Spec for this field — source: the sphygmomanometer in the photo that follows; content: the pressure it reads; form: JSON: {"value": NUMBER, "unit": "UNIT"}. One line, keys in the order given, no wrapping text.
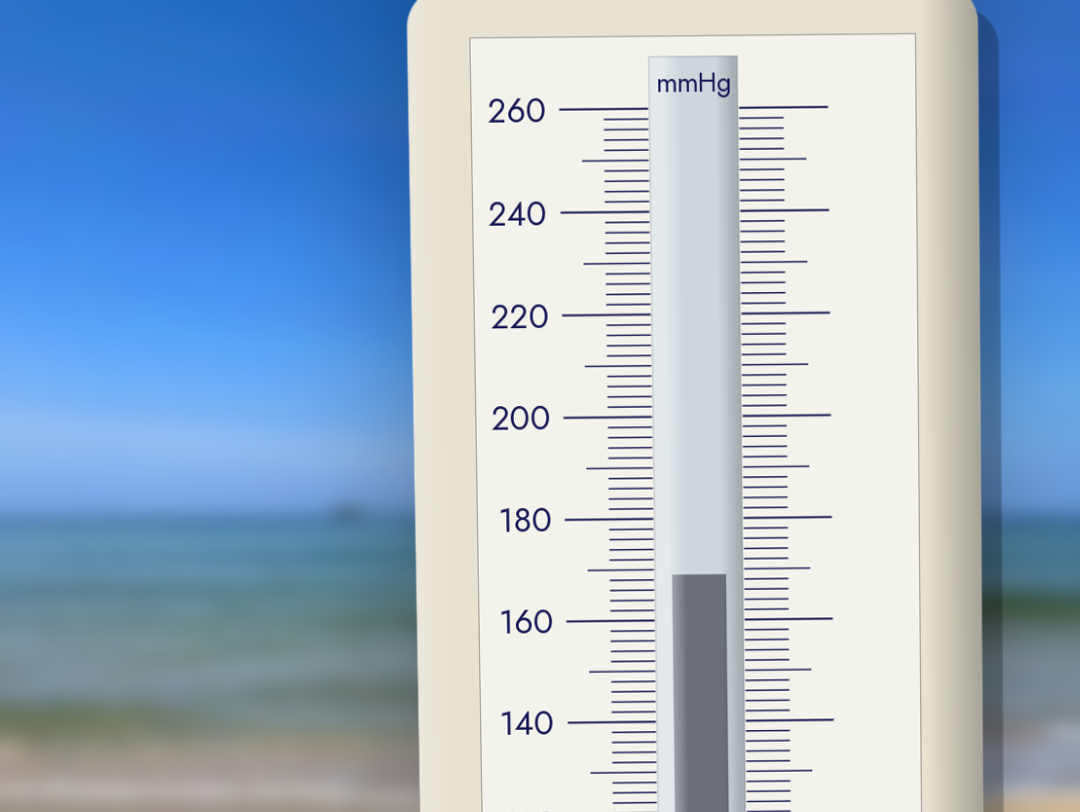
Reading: {"value": 169, "unit": "mmHg"}
